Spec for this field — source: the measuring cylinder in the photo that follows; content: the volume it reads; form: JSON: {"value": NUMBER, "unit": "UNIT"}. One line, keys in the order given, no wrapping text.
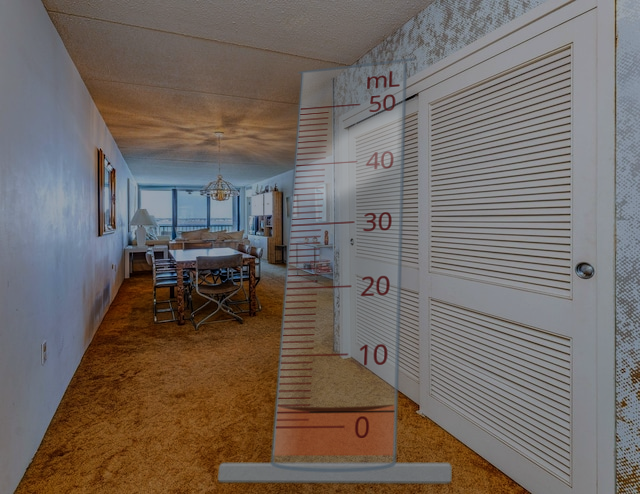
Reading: {"value": 2, "unit": "mL"}
